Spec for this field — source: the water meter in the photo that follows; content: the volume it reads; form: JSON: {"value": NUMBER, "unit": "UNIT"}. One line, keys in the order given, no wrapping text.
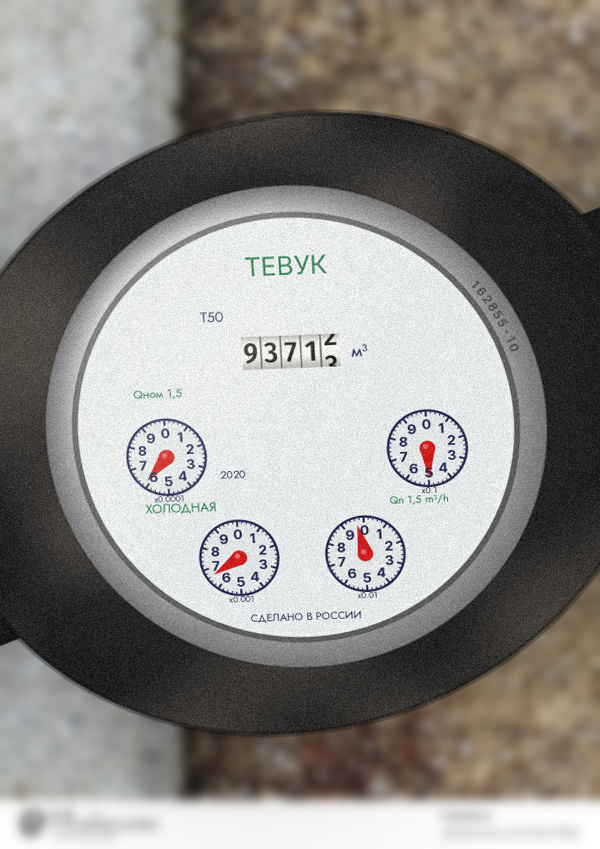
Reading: {"value": 93712.4966, "unit": "m³"}
